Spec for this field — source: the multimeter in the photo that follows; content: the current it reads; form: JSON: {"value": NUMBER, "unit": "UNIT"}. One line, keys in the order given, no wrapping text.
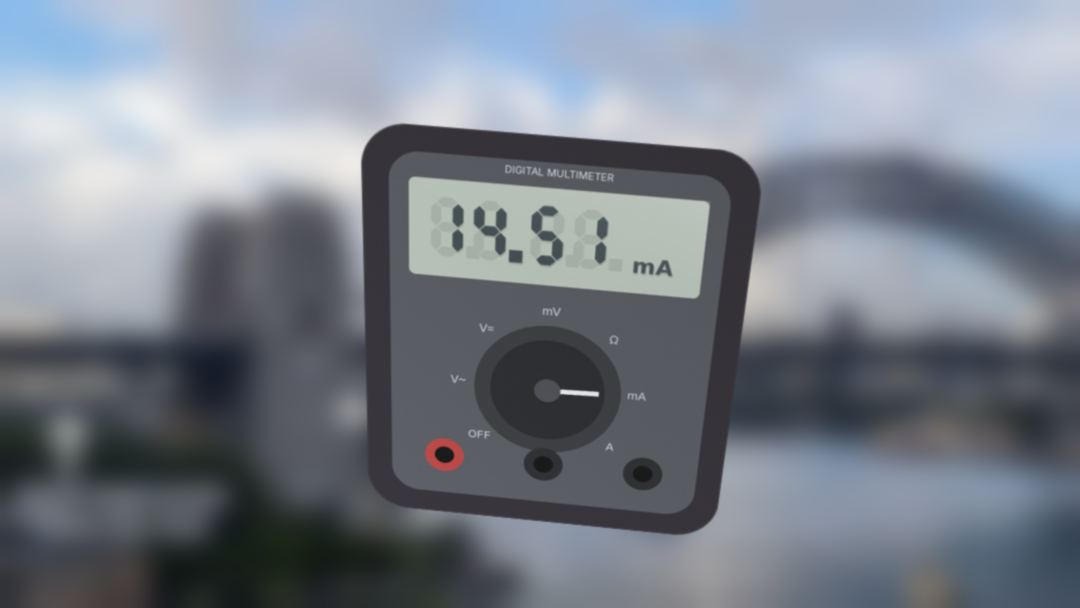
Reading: {"value": 14.51, "unit": "mA"}
